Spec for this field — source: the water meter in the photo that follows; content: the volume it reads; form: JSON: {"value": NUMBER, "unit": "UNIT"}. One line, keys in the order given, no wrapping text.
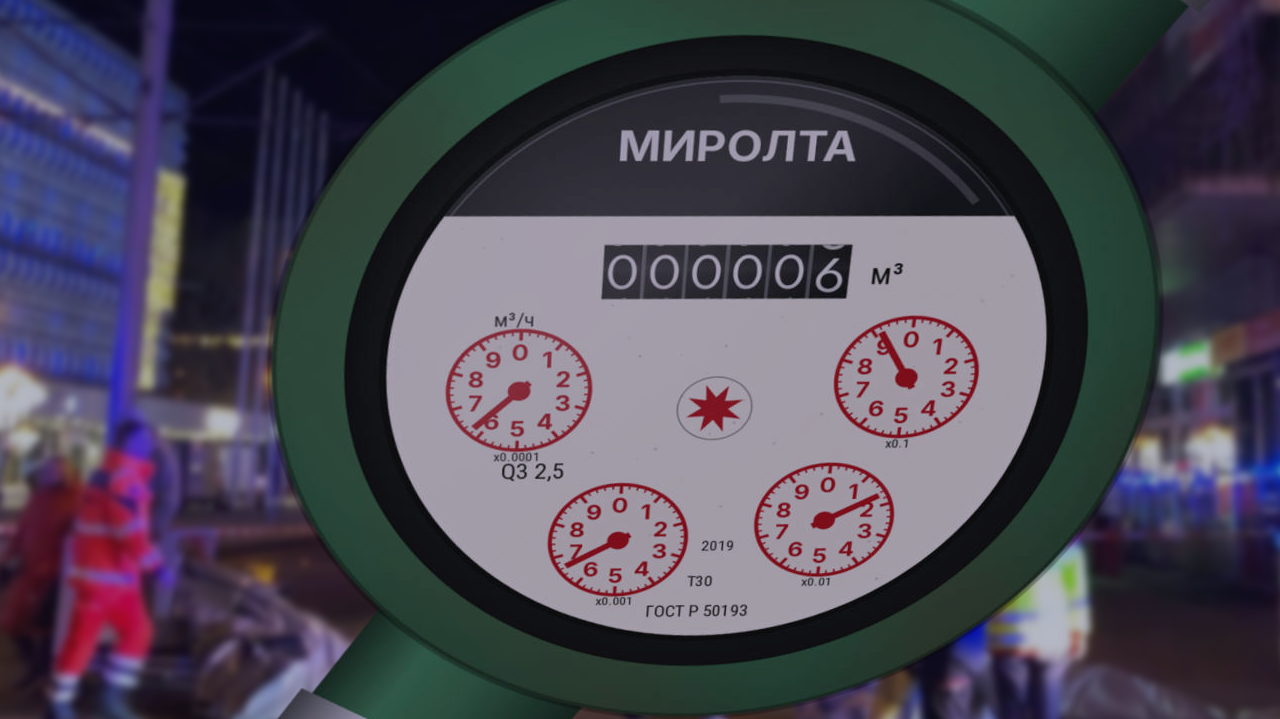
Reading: {"value": 5.9166, "unit": "m³"}
